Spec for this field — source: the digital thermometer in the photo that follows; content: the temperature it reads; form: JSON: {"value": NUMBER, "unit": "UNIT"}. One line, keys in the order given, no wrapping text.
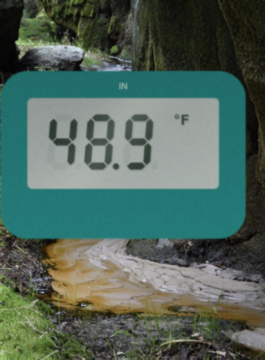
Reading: {"value": 48.9, "unit": "°F"}
